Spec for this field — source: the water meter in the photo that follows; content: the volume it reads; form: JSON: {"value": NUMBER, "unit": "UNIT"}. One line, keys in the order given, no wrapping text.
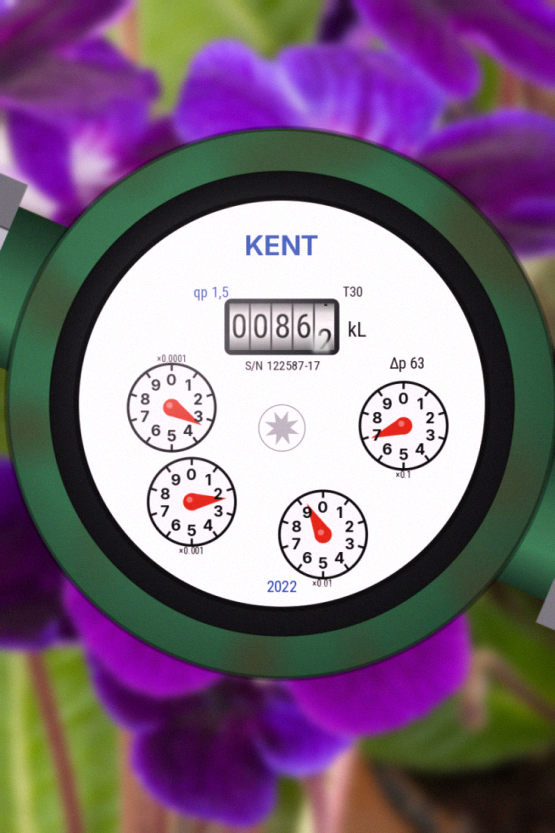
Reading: {"value": 861.6923, "unit": "kL"}
